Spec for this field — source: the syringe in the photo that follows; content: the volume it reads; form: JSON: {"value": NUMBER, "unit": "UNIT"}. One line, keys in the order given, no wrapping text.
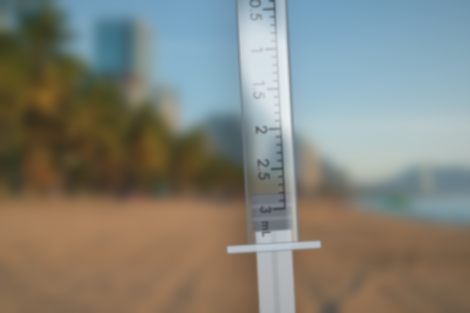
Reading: {"value": 2.8, "unit": "mL"}
